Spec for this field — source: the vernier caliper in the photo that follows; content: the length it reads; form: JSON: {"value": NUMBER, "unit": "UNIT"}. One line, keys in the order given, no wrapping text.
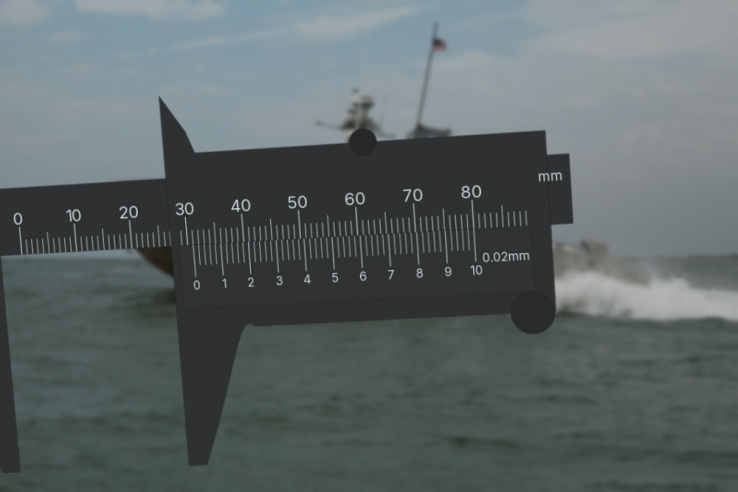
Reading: {"value": 31.0, "unit": "mm"}
